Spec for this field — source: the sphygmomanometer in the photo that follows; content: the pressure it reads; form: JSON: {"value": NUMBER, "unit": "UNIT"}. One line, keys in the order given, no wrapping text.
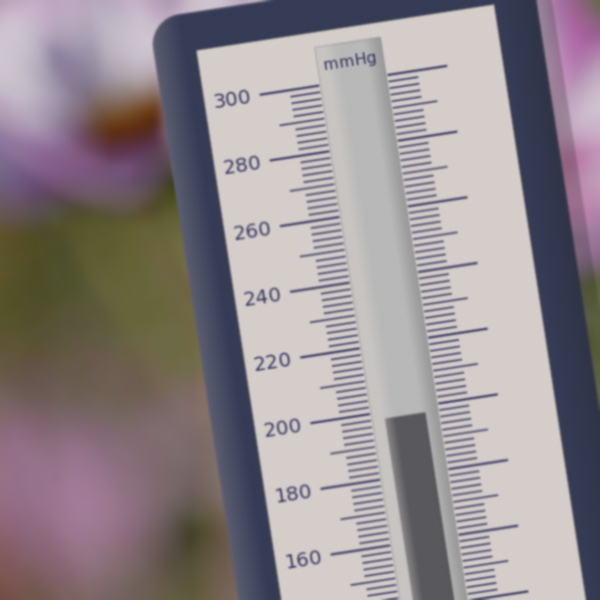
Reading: {"value": 198, "unit": "mmHg"}
